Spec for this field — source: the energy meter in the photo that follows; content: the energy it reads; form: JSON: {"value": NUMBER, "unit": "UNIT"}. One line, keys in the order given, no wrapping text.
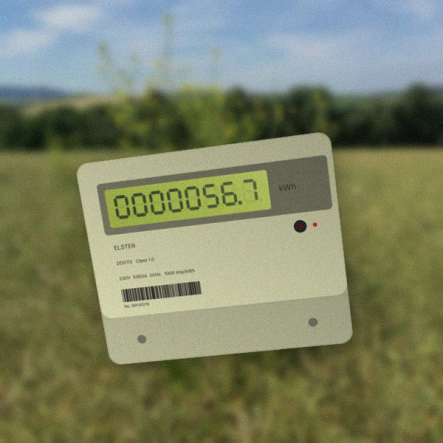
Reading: {"value": 56.7, "unit": "kWh"}
